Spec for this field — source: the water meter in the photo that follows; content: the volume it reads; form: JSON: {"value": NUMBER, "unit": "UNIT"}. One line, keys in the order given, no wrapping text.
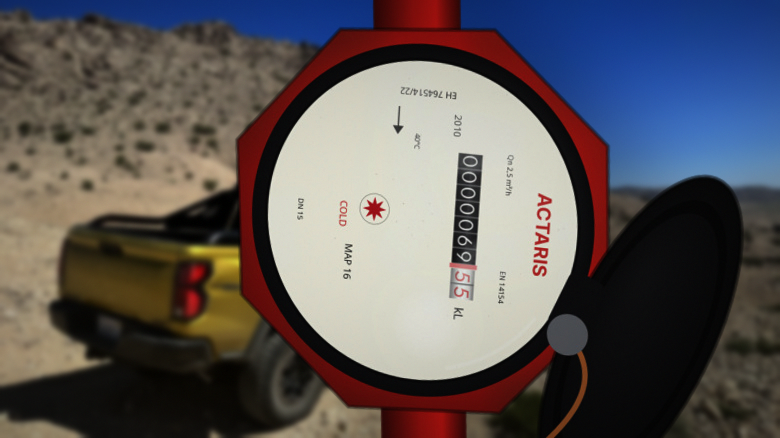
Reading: {"value": 69.55, "unit": "kL"}
